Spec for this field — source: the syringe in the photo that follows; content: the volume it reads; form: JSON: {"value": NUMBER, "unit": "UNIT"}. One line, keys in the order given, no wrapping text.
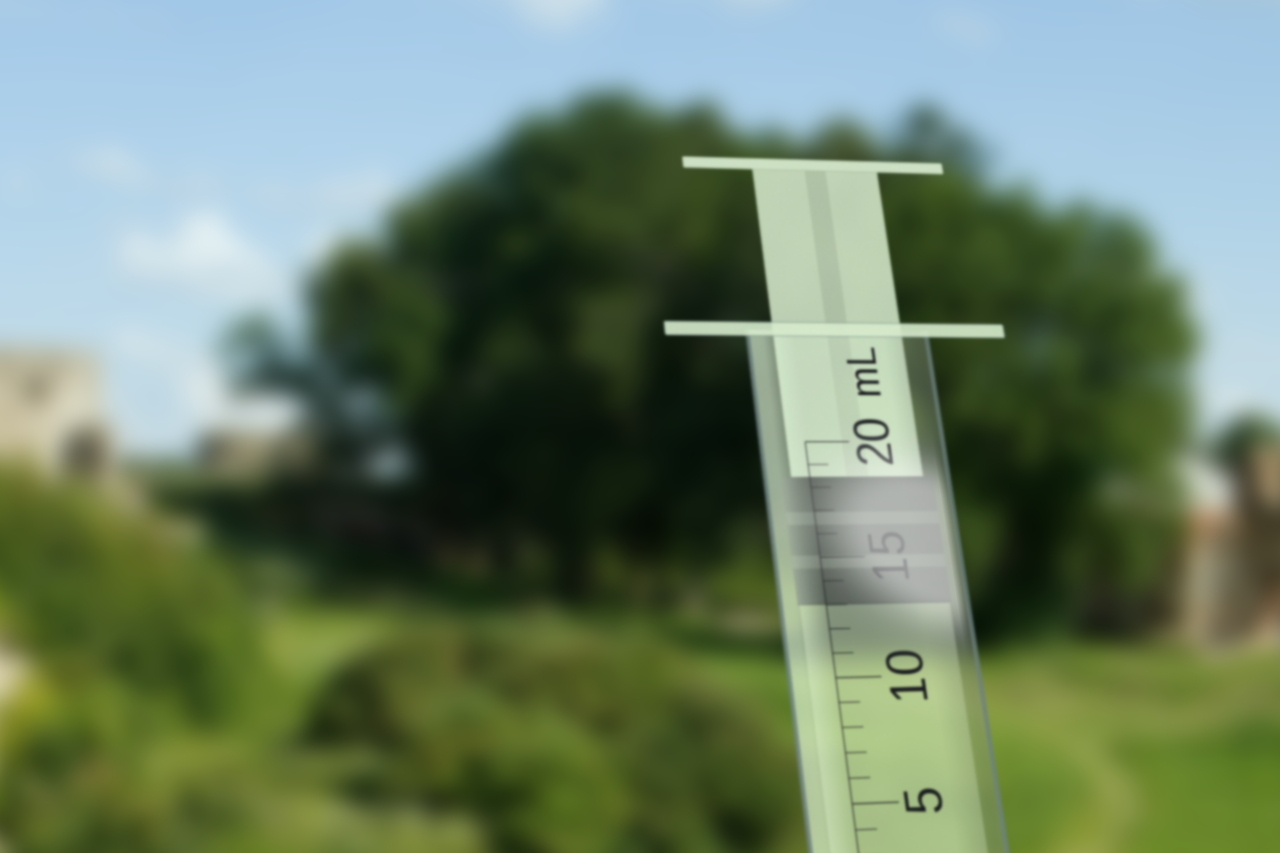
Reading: {"value": 13, "unit": "mL"}
